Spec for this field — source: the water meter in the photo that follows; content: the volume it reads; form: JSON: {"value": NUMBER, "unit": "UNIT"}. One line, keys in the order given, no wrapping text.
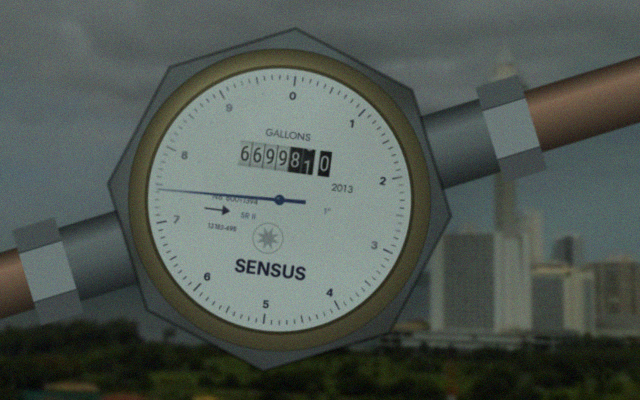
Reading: {"value": 6699807.4, "unit": "gal"}
